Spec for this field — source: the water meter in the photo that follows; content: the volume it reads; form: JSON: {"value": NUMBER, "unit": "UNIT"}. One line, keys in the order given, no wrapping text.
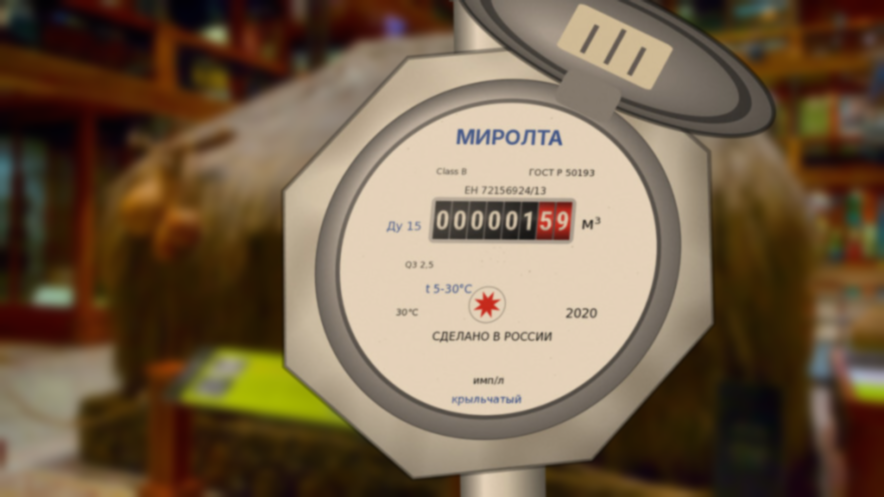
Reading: {"value": 1.59, "unit": "m³"}
